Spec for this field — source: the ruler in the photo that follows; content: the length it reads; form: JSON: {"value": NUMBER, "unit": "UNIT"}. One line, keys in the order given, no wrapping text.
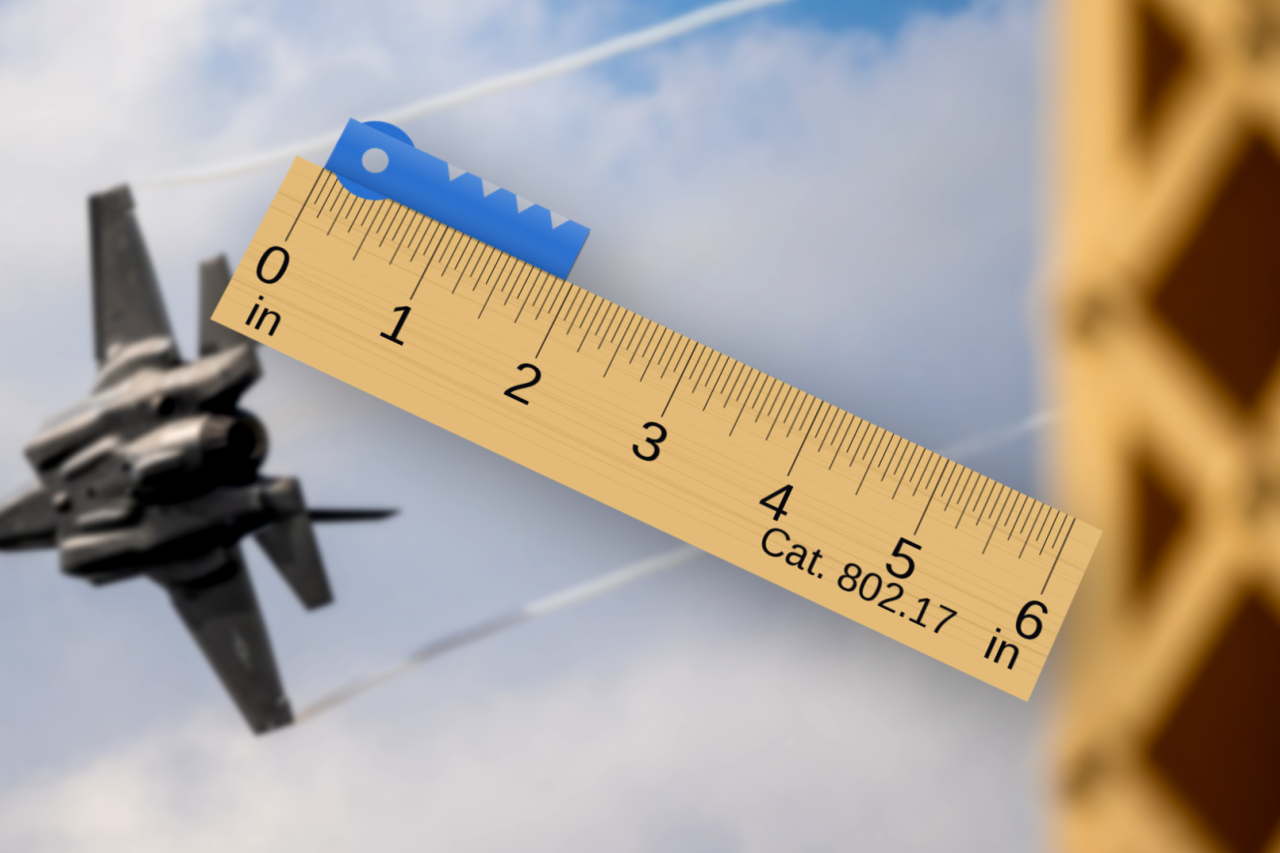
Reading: {"value": 1.9375, "unit": "in"}
